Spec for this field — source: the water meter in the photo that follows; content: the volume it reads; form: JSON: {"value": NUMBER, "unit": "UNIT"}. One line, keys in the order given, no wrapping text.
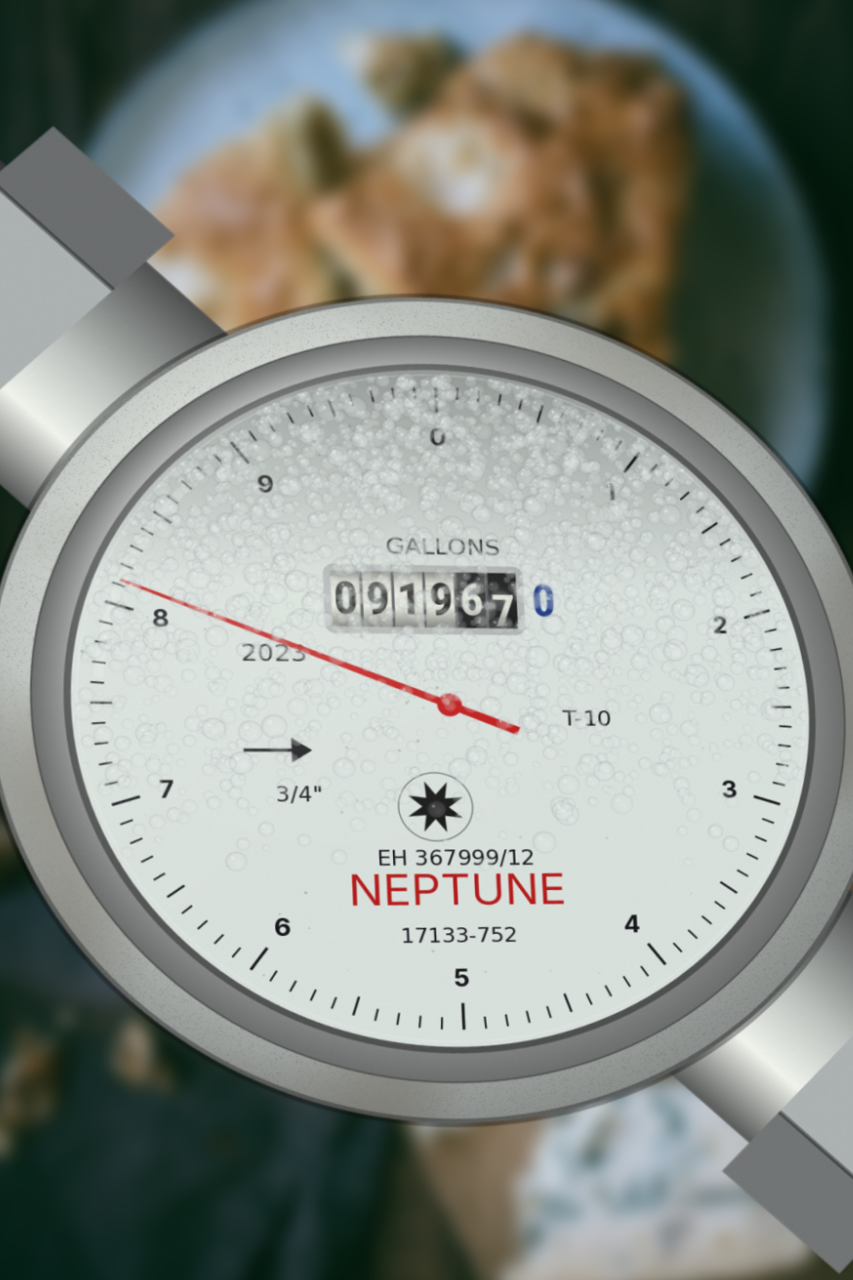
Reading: {"value": 919668.1, "unit": "gal"}
